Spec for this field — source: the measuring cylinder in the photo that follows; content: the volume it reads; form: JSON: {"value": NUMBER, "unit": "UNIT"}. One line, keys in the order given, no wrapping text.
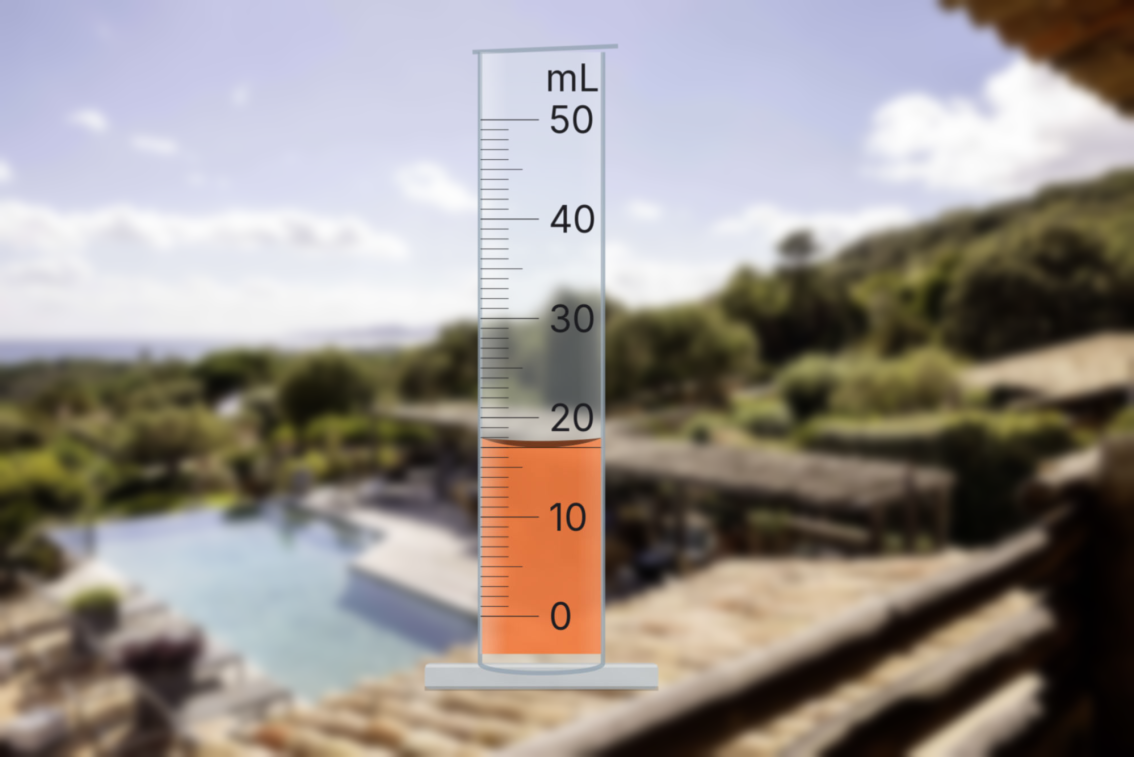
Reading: {"value": 17, "unit": "mL"}
